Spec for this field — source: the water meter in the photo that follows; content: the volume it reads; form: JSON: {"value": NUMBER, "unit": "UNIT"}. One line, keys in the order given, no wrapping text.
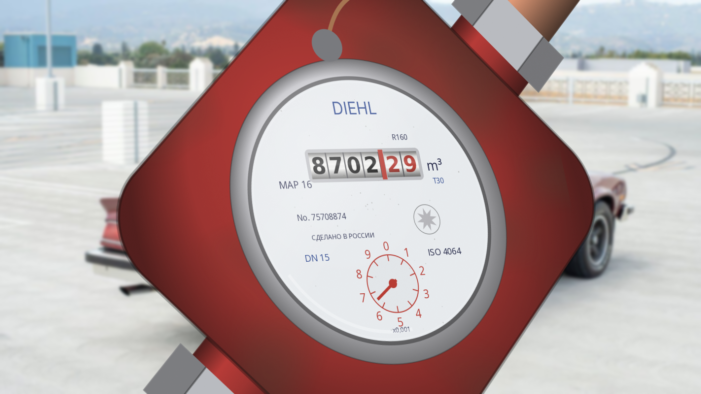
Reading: {"value": 8702.296, "unit": "m³"}
